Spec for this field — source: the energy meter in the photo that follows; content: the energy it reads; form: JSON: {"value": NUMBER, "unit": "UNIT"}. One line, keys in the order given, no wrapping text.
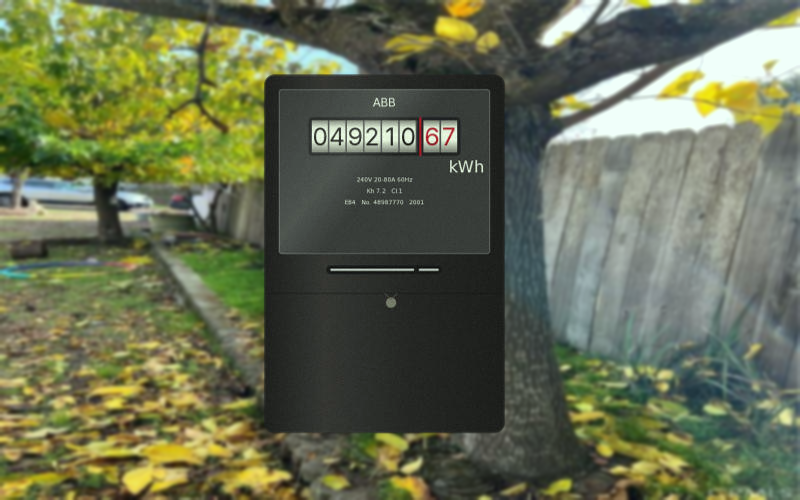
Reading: {"value": 49210.67, "unit": "kWh"}
